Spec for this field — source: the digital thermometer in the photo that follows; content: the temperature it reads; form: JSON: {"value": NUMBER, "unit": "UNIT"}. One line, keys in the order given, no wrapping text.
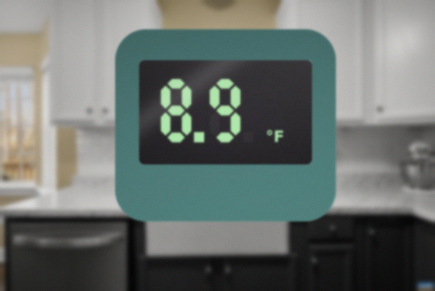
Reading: {"value": 8.9, "unit": "°F"}
